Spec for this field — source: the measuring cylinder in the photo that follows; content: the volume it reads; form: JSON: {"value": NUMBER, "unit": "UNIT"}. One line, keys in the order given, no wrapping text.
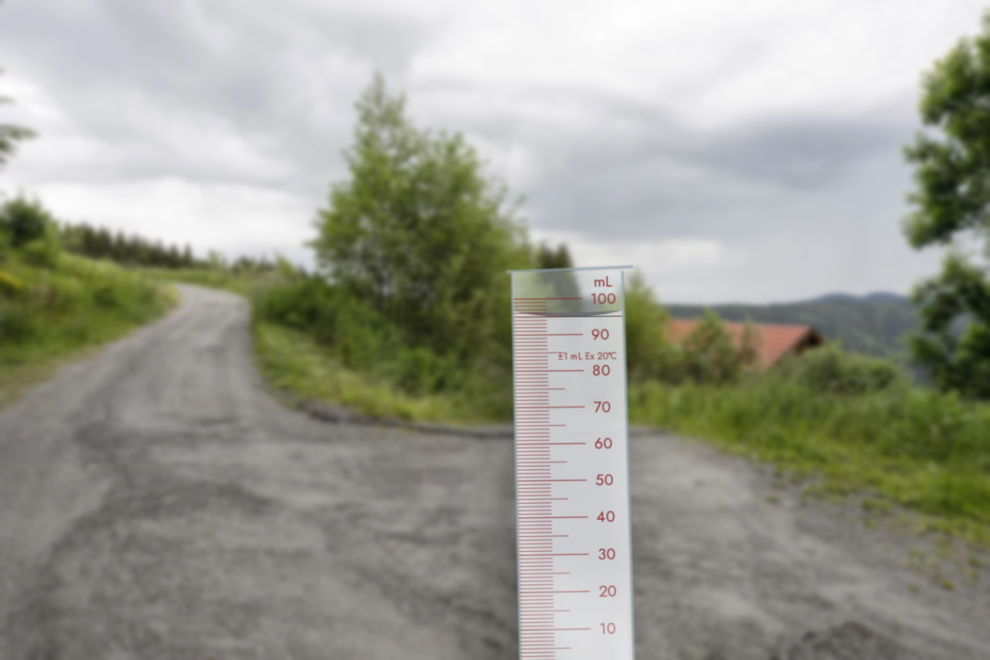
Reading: {"value": 95, "unit": "mL"}
